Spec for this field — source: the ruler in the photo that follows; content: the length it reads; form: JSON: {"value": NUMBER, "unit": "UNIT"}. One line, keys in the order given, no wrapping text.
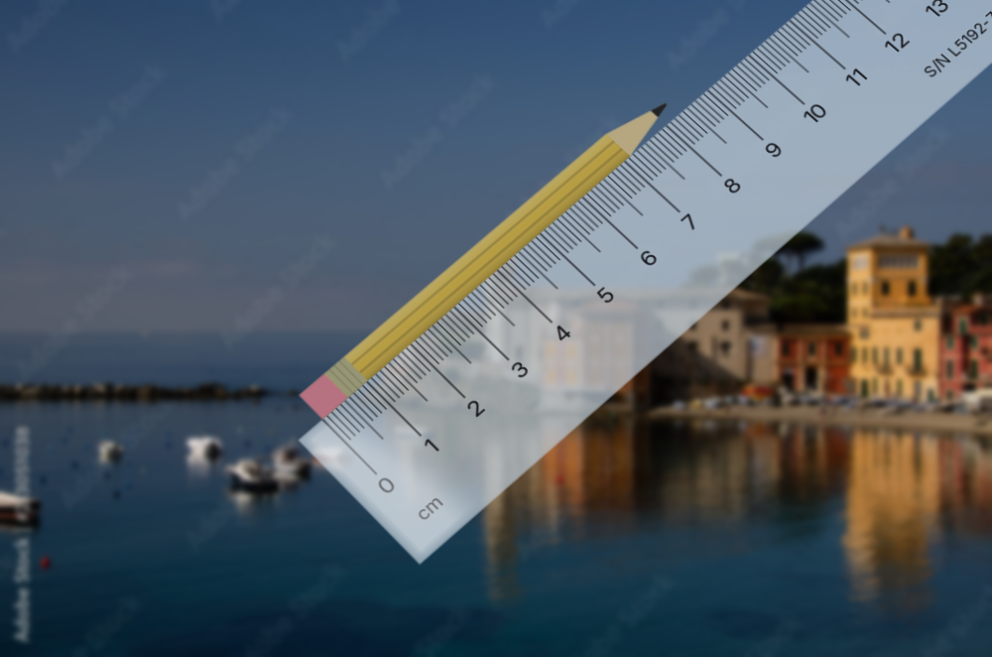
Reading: {"value": 8.3, "unit": "cm"}
